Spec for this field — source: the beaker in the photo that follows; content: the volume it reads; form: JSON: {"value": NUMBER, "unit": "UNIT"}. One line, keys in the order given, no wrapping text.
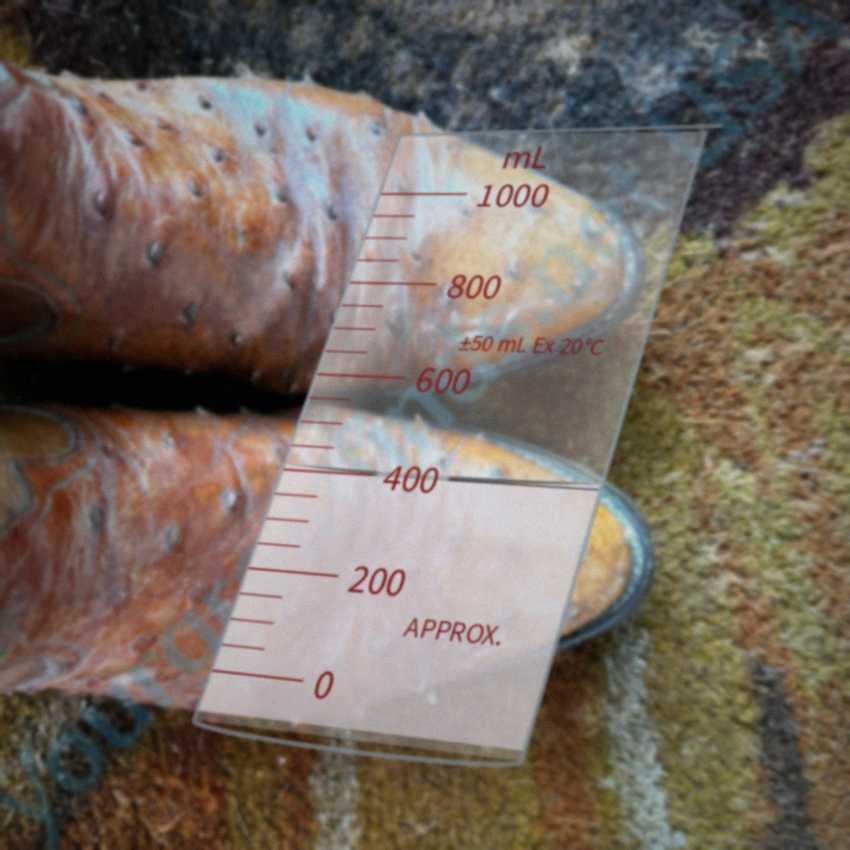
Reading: {"value": 400, "unit": "mL"}
